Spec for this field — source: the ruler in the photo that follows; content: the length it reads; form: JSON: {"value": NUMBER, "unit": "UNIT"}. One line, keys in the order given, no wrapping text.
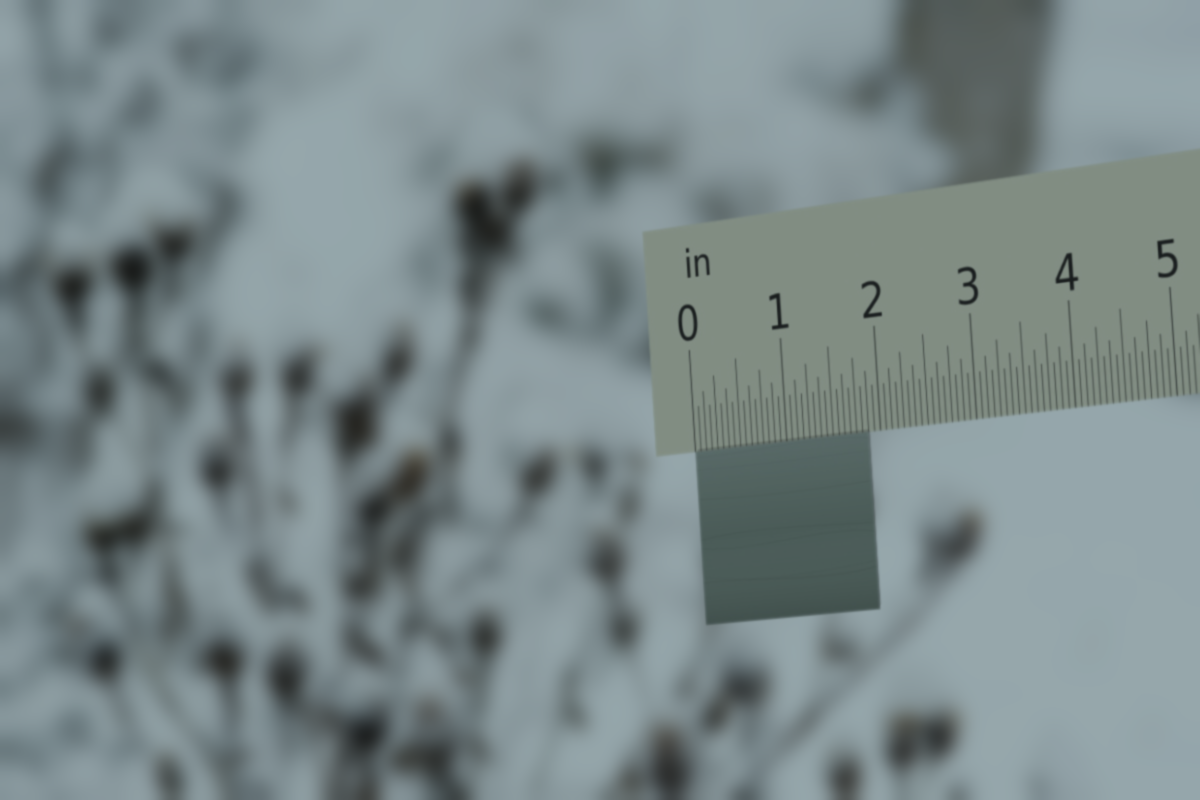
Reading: {"value": 1.875, "unit": "in"}
